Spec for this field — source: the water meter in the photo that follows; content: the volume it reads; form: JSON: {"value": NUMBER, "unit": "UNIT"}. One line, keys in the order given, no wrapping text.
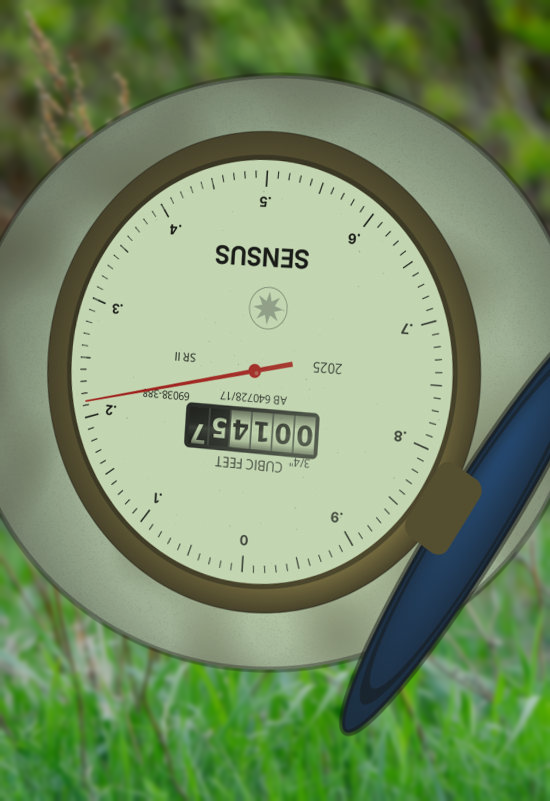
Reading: {"value": 1457.21, "unit": "ft³"}
